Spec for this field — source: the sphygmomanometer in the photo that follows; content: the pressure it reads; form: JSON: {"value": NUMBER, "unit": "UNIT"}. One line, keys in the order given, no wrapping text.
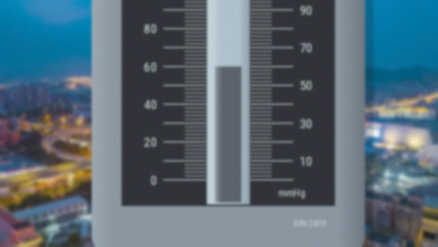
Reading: {"value": 60, "unit": "mmHg"}
